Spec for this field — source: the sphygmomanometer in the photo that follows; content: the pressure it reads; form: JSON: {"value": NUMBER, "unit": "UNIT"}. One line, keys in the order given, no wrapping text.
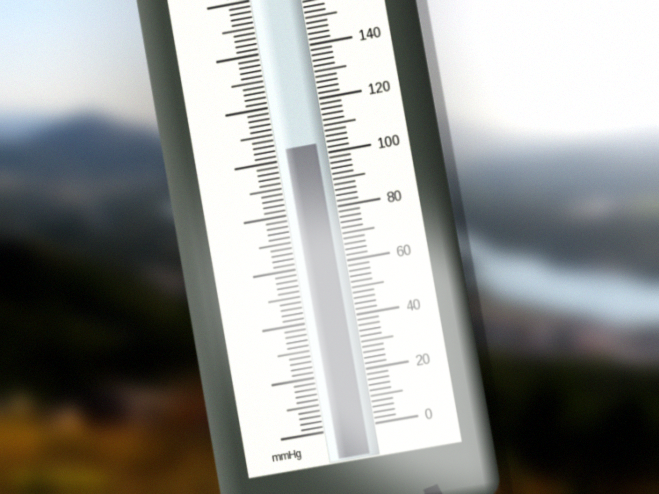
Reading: {"value": 104, "unit": "mmHg"}
